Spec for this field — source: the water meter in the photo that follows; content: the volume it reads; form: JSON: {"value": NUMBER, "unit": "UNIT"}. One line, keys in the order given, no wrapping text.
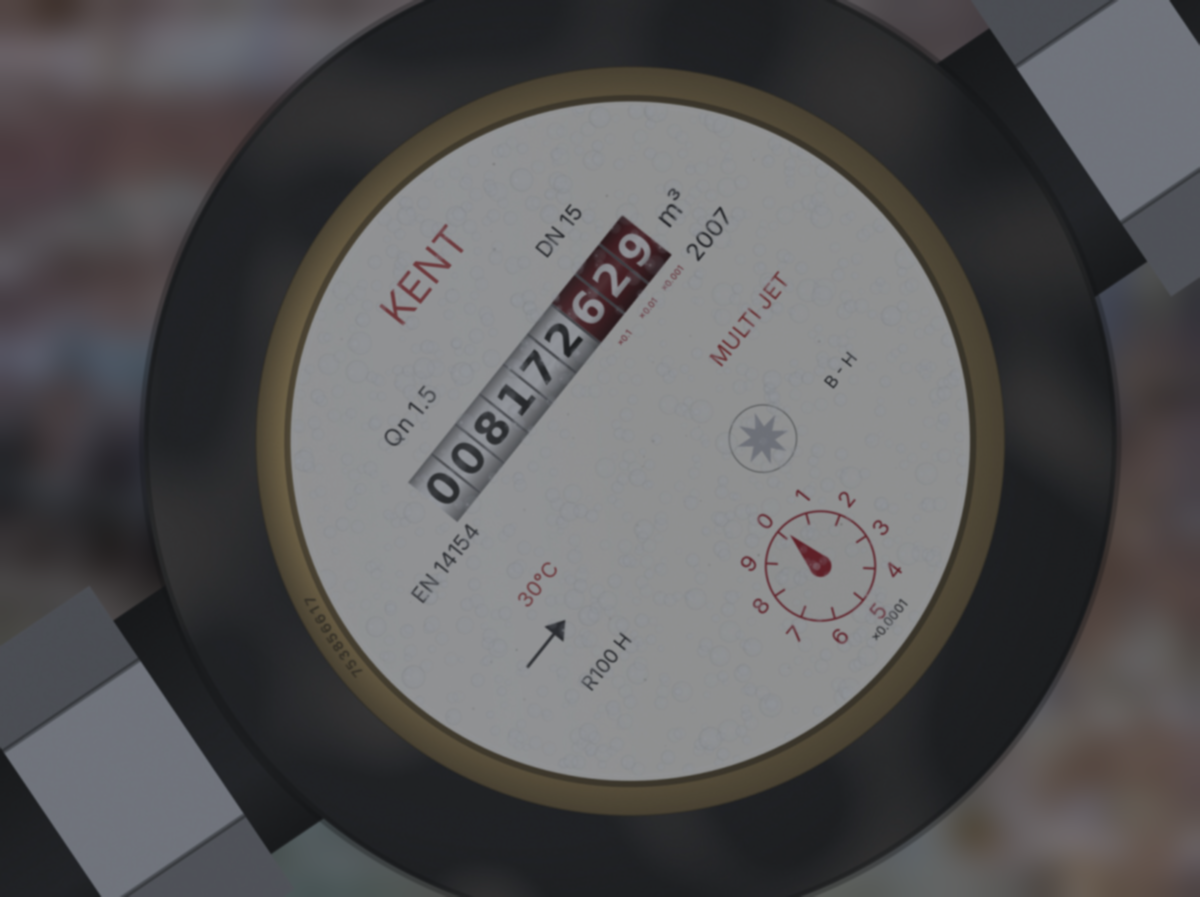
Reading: {"value": 8172.6290, "unit": "m³"}
